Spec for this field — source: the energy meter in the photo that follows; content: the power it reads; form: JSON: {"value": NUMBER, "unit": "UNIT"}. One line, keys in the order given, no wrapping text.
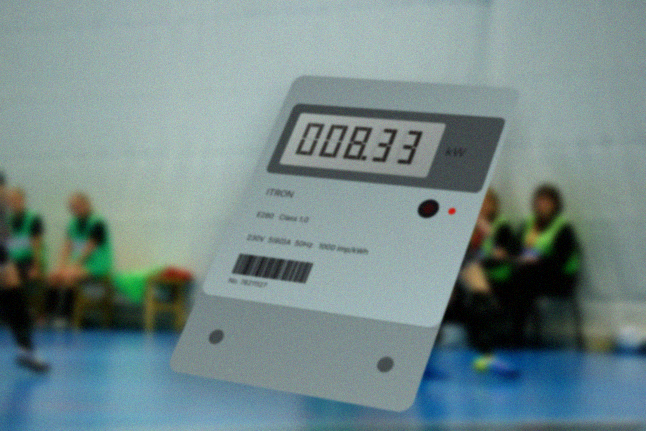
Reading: {"value": 8.33, "unit": "kW"}
